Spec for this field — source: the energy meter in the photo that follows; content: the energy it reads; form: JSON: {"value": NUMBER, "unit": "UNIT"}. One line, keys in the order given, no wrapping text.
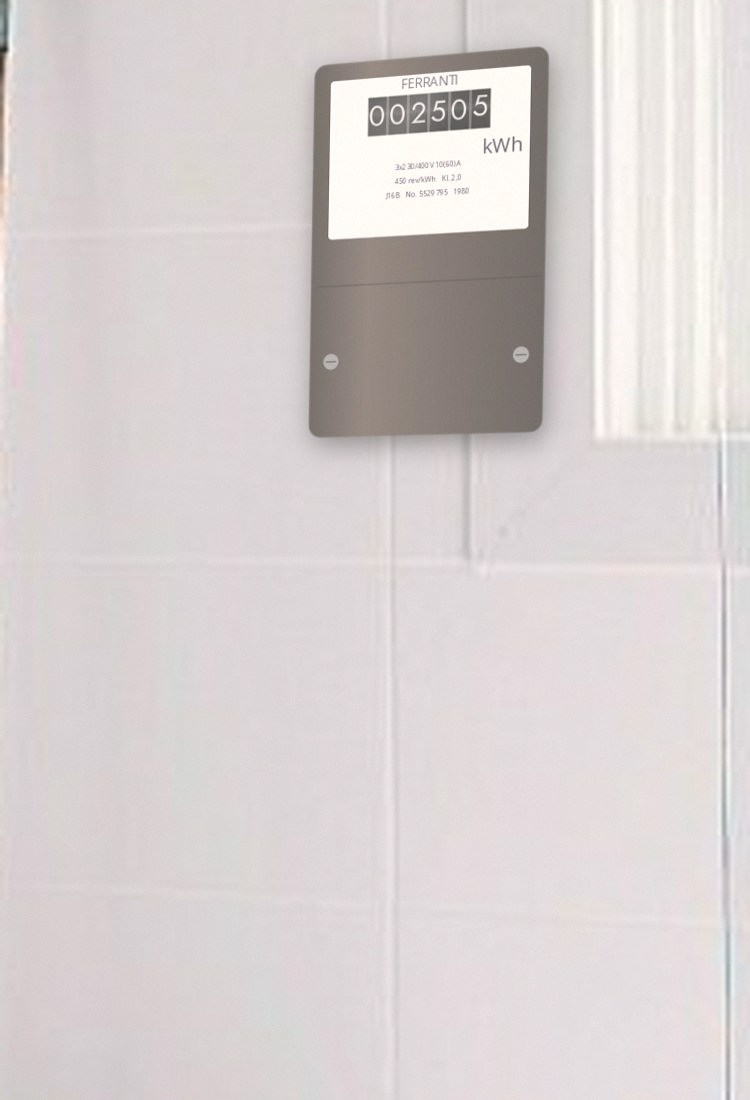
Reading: {"value": 2505, "unit": "kWh"}
